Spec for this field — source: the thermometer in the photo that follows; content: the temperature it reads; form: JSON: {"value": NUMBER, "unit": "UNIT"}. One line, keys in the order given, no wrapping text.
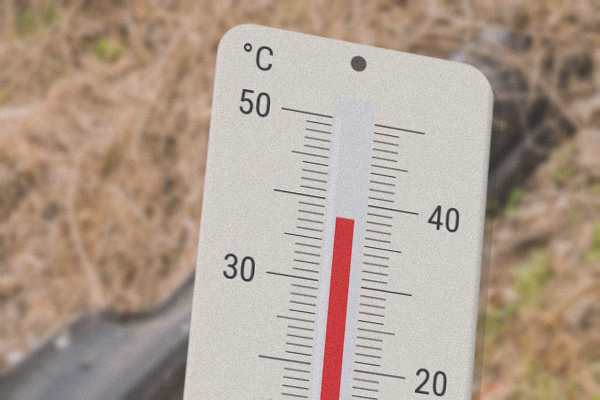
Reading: {"value": 38, "unit": "°C"}
